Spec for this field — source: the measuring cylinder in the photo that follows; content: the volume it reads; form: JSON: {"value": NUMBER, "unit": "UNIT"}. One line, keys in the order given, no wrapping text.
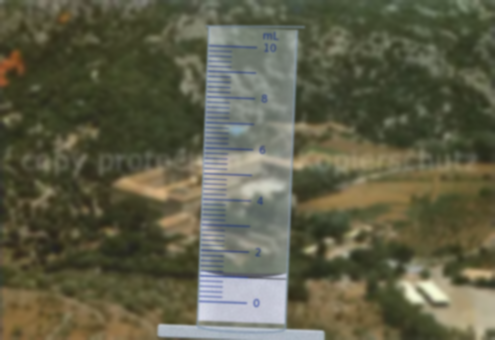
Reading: {"value": 1, "unit": "mL"}
